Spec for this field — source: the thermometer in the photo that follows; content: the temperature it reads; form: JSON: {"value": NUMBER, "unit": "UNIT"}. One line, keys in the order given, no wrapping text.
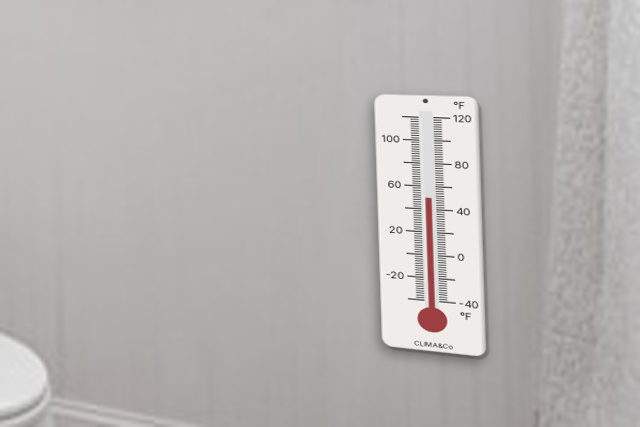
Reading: {"value": 50, "unit": "°F"}
